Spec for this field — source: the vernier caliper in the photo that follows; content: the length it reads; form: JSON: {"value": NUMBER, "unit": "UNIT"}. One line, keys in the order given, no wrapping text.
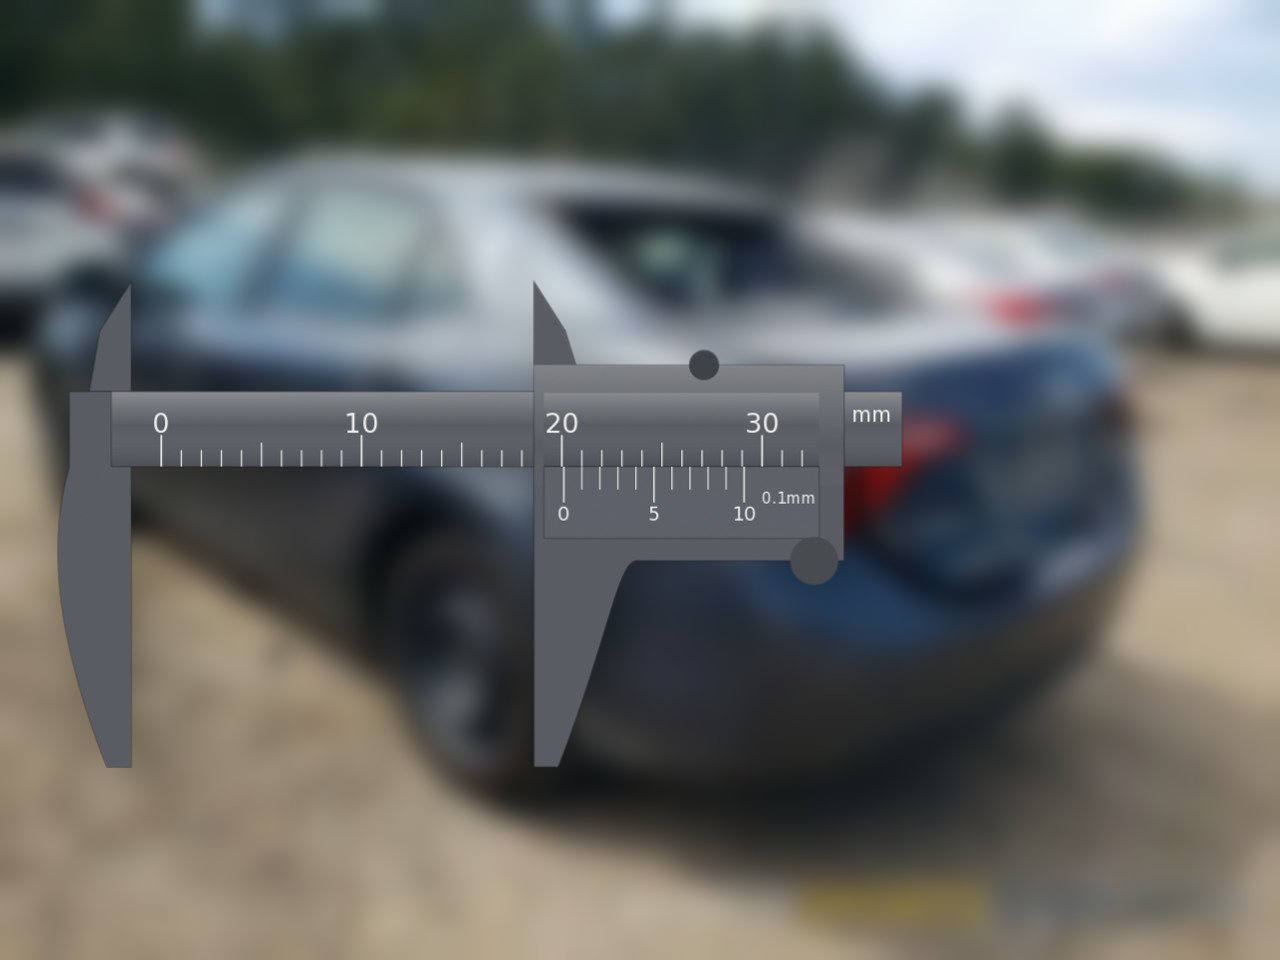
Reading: {"value": 20.1, "unit": "mm"}
